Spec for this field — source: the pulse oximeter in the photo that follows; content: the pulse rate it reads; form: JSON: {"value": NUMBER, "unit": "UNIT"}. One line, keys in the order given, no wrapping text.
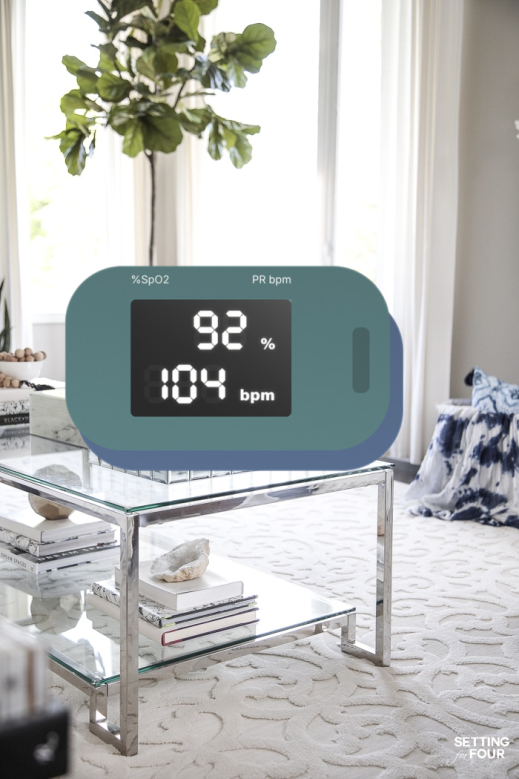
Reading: {"value": 104, "unit": "bpm"}
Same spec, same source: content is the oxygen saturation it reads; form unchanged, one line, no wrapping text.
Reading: {"value": 92, "unit": "%"}
